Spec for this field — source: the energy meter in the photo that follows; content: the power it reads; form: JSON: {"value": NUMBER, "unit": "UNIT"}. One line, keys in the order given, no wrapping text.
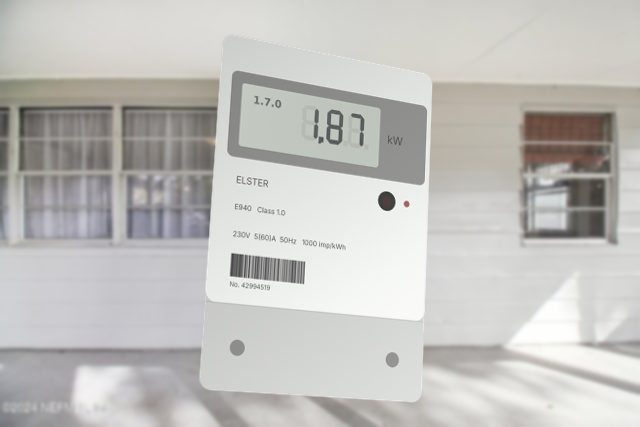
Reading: {"value": 1.87, "unit": "kW"}
